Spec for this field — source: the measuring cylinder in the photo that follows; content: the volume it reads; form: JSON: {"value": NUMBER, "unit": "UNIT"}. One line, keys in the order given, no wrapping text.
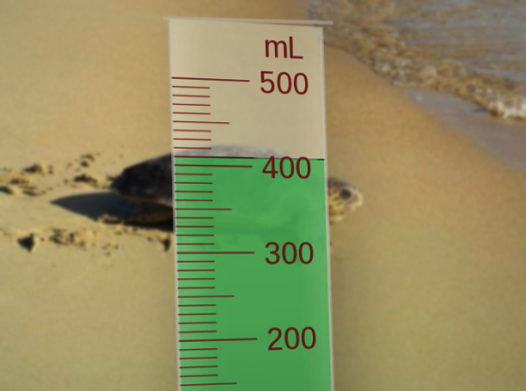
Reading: {"value": 410, "unit": "mL"}
